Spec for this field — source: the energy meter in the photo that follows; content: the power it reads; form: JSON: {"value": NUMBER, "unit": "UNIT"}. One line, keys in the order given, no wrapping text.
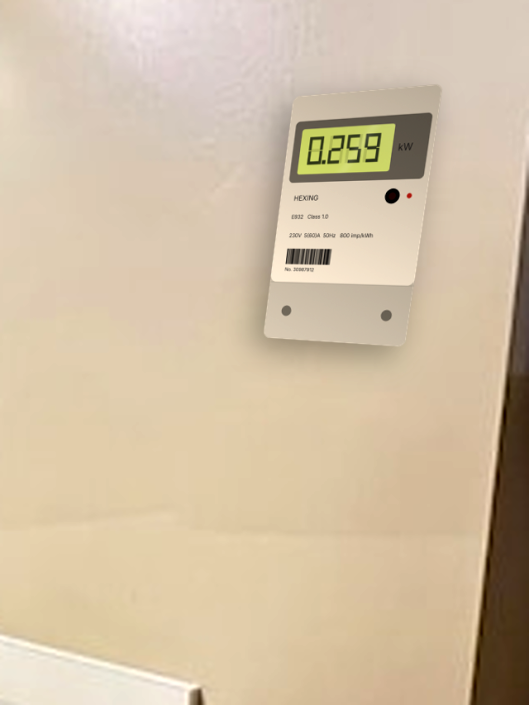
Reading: {"value": 0.259, "unit": "kW"}
